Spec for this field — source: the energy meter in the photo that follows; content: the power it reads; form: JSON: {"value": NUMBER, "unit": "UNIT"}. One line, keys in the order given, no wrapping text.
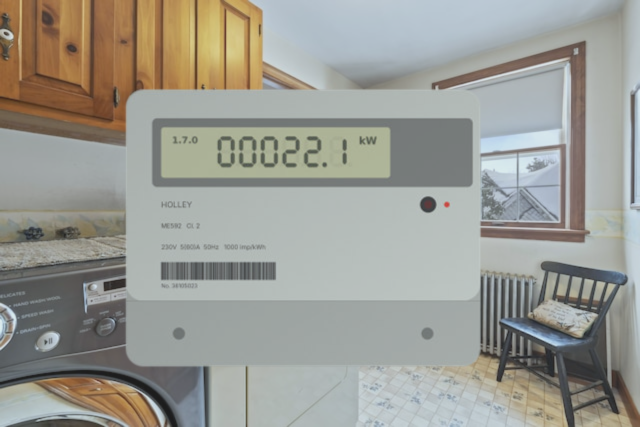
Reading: {"value": 22.1, "unit": "kW"}
